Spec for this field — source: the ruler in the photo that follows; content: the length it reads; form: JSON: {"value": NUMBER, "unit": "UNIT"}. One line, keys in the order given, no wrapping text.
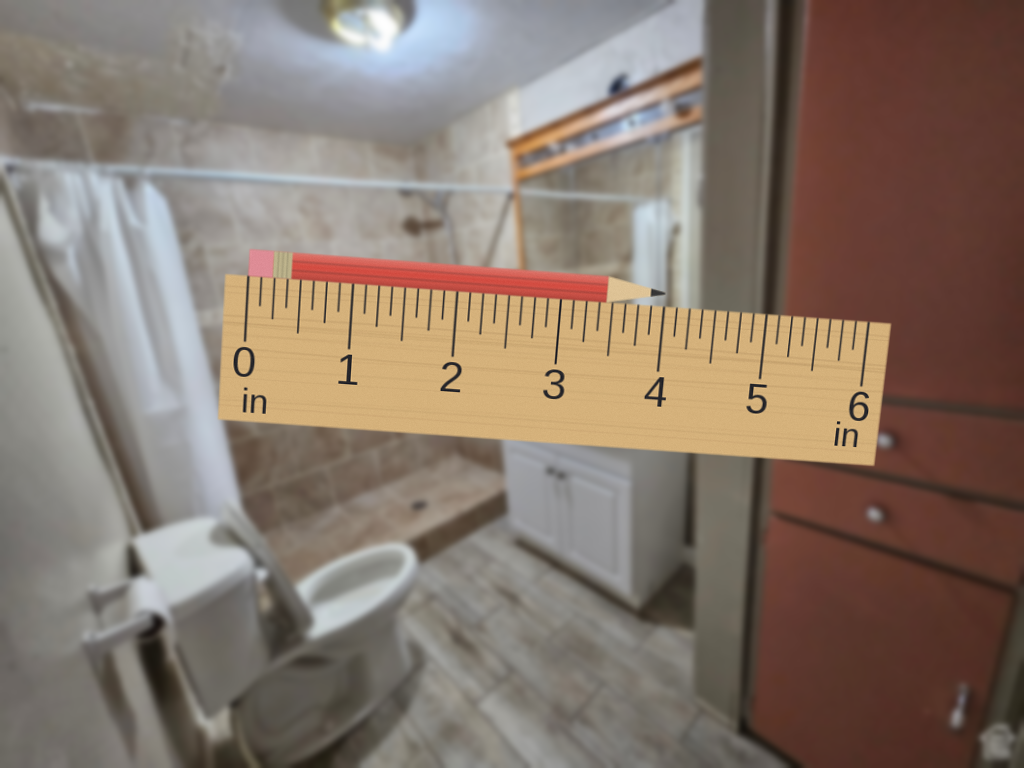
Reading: {"value": 4, "unit": "in"}
